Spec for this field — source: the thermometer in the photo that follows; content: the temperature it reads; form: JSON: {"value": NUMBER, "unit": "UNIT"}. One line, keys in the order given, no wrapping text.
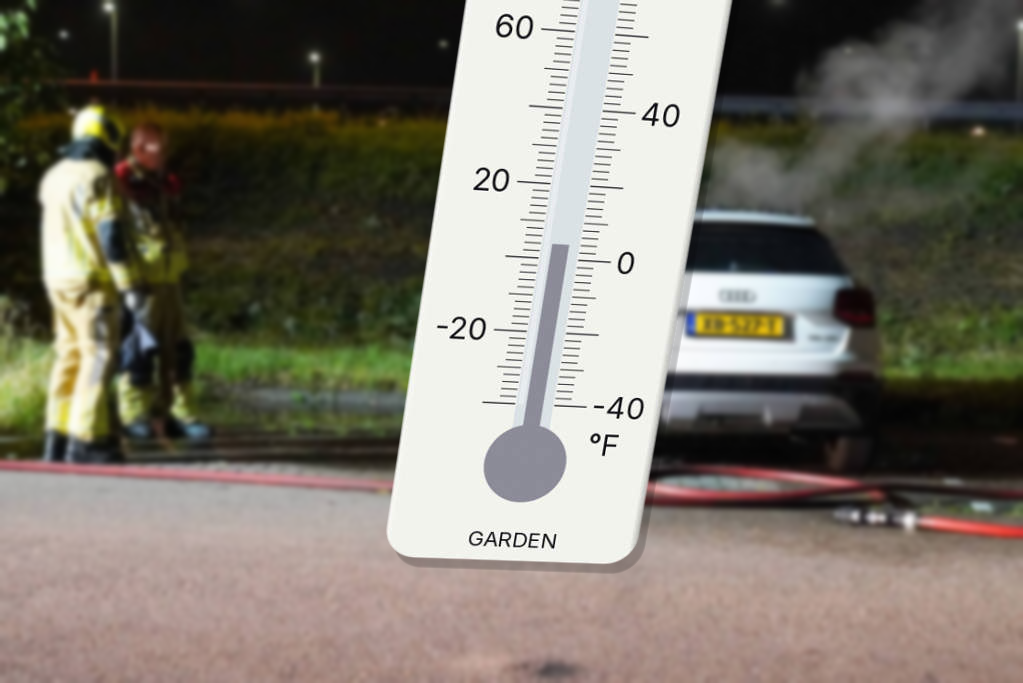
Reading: {"value": 4, "unit": "°F"}
